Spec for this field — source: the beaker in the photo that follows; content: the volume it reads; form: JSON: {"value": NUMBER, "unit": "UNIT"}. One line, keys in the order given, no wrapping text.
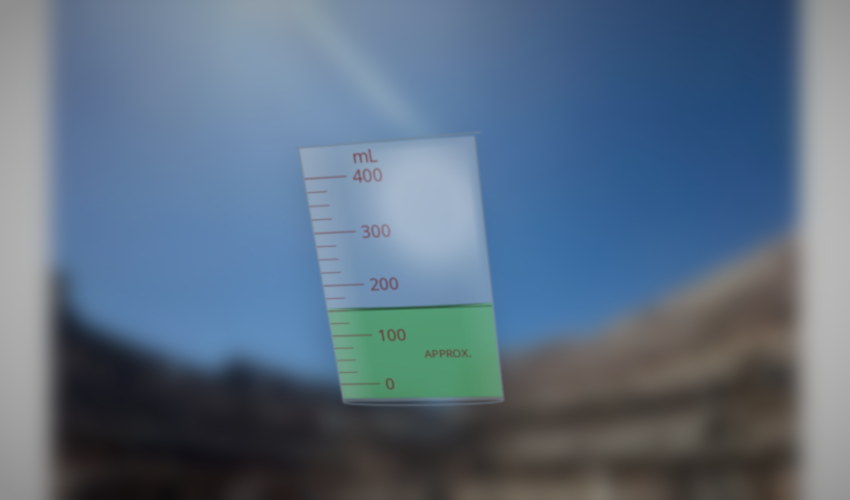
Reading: {"value": 150, "unit": "mL"}
